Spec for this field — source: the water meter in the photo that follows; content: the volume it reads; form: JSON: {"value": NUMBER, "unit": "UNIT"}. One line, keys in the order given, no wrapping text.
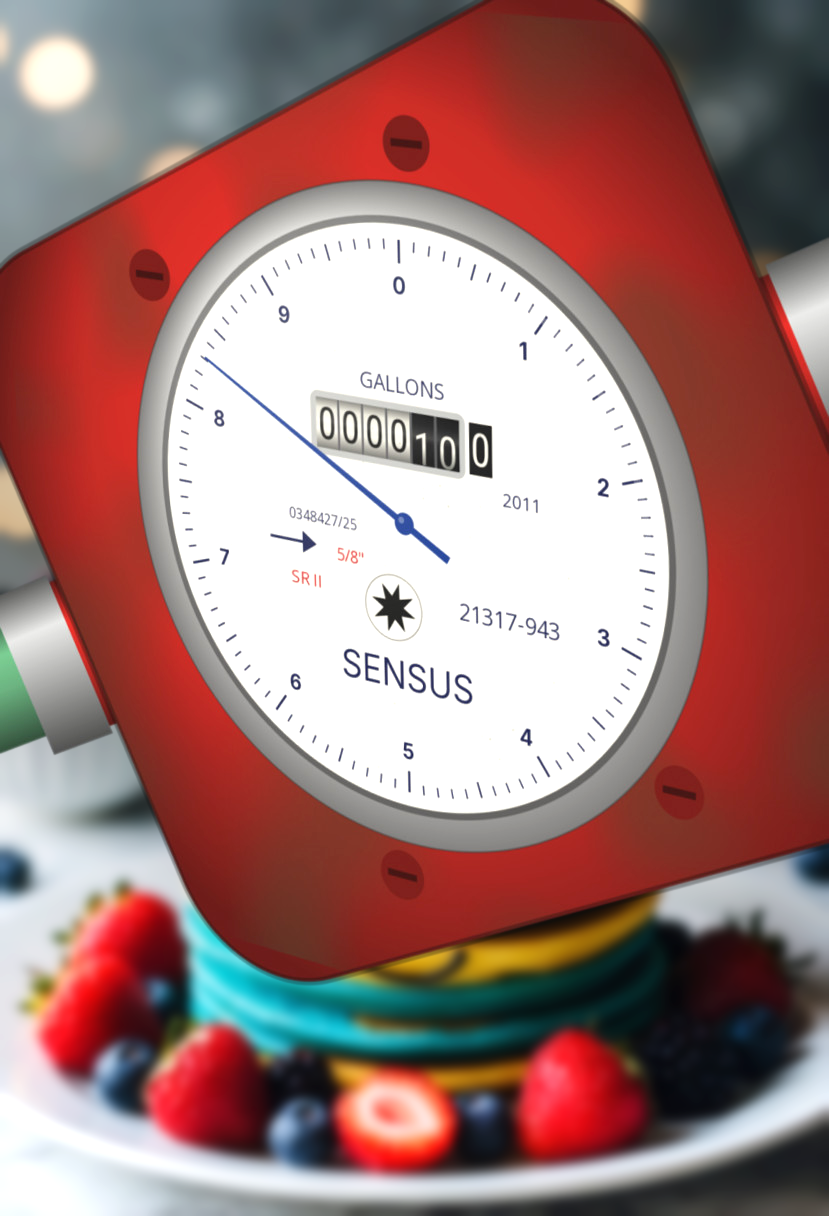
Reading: {"value": 98.3, "unit": "gal"}
